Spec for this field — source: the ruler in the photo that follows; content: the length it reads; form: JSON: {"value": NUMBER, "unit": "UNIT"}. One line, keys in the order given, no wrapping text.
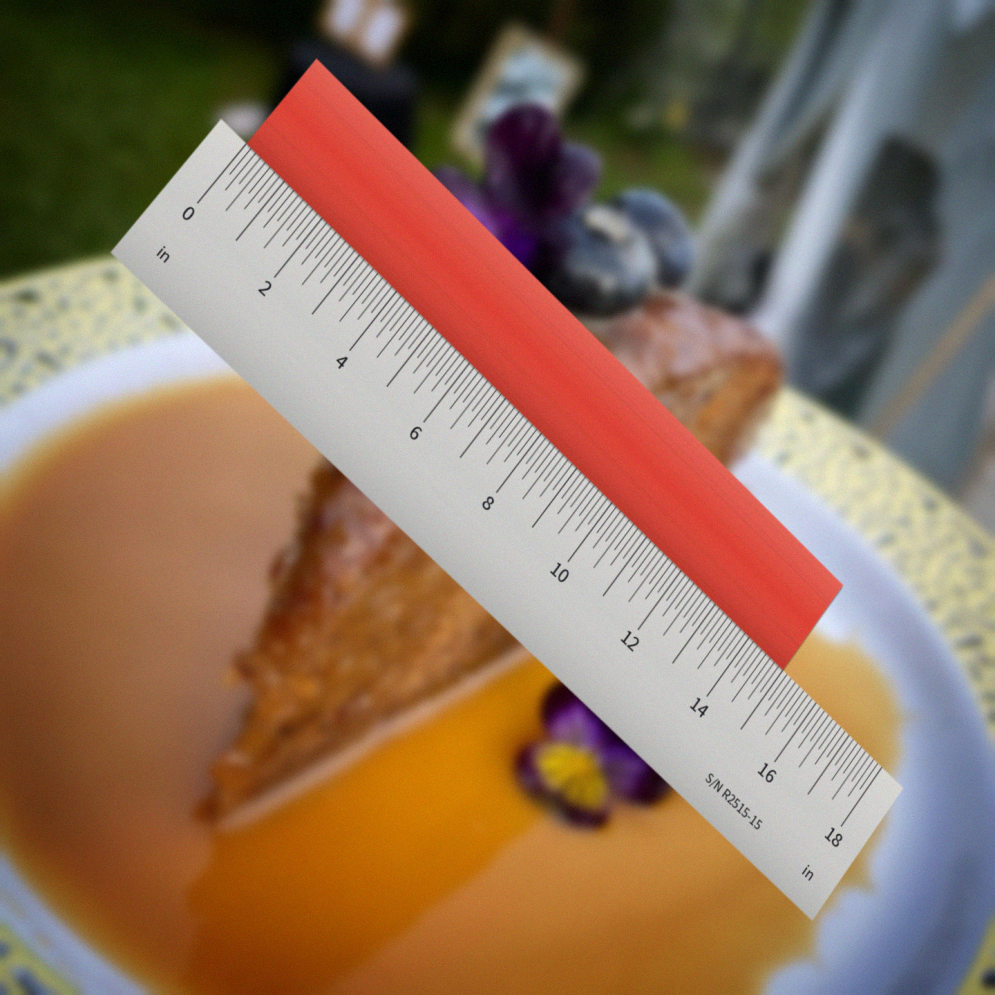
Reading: {"value": 15, "unit": "in"}
